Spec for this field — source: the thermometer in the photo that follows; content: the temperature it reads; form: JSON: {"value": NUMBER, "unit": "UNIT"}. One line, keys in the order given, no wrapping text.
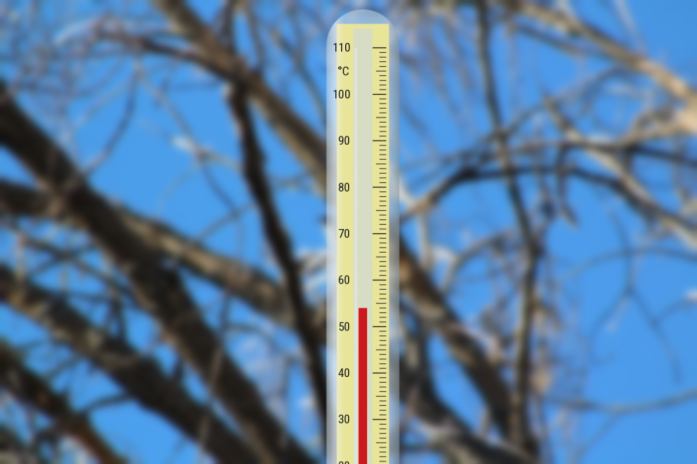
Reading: {"value": 54, "unit": "°C"}
